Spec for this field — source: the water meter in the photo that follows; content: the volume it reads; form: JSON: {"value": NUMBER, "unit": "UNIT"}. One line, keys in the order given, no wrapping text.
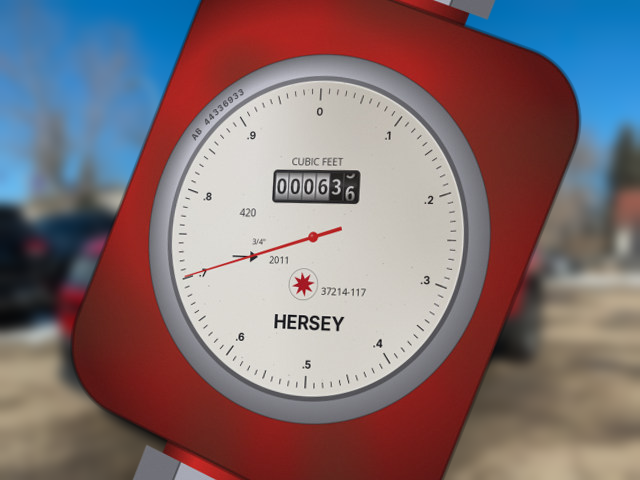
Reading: {"value": 635.70, "unit": "ft³"}
